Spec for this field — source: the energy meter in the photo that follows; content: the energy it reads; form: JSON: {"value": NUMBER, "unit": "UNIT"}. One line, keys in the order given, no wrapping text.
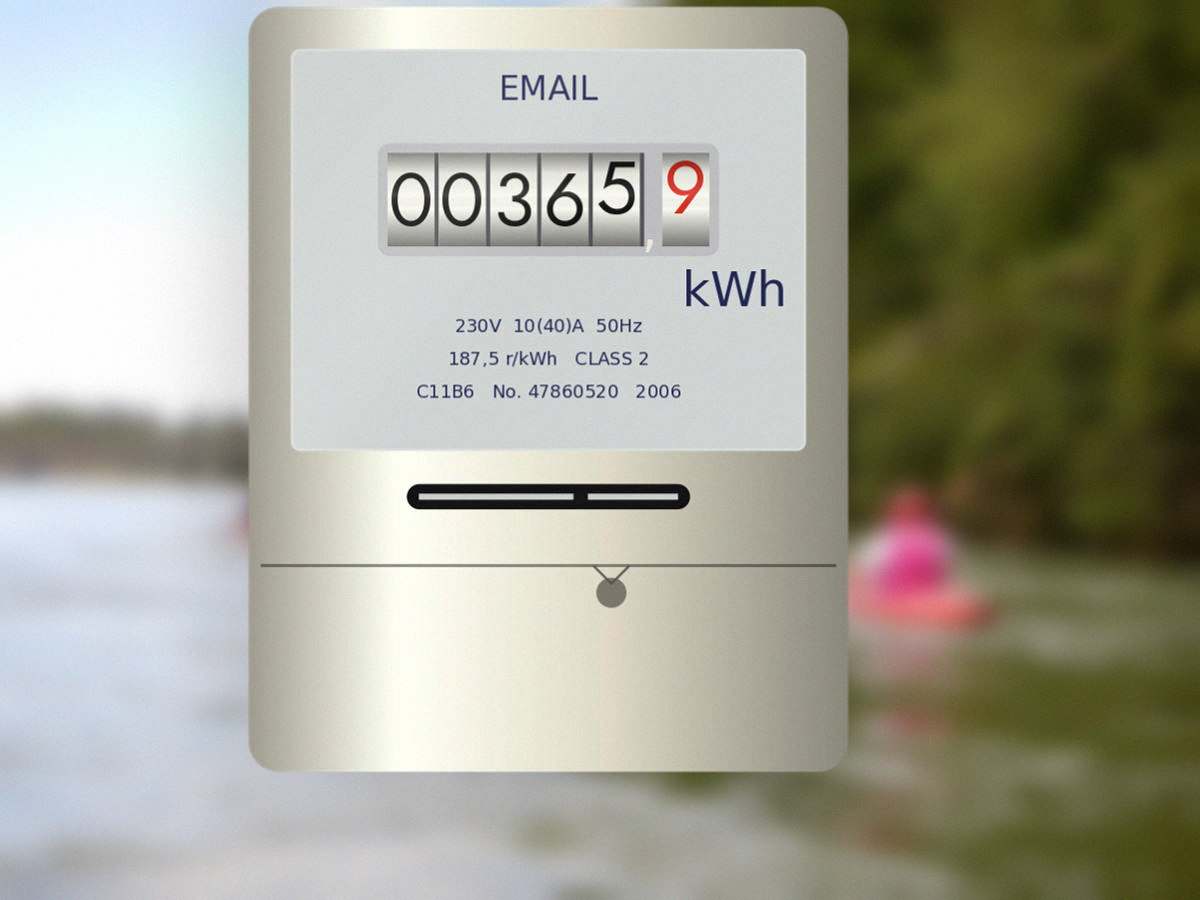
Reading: {"value": 365.9, "unit": "kWh"}
